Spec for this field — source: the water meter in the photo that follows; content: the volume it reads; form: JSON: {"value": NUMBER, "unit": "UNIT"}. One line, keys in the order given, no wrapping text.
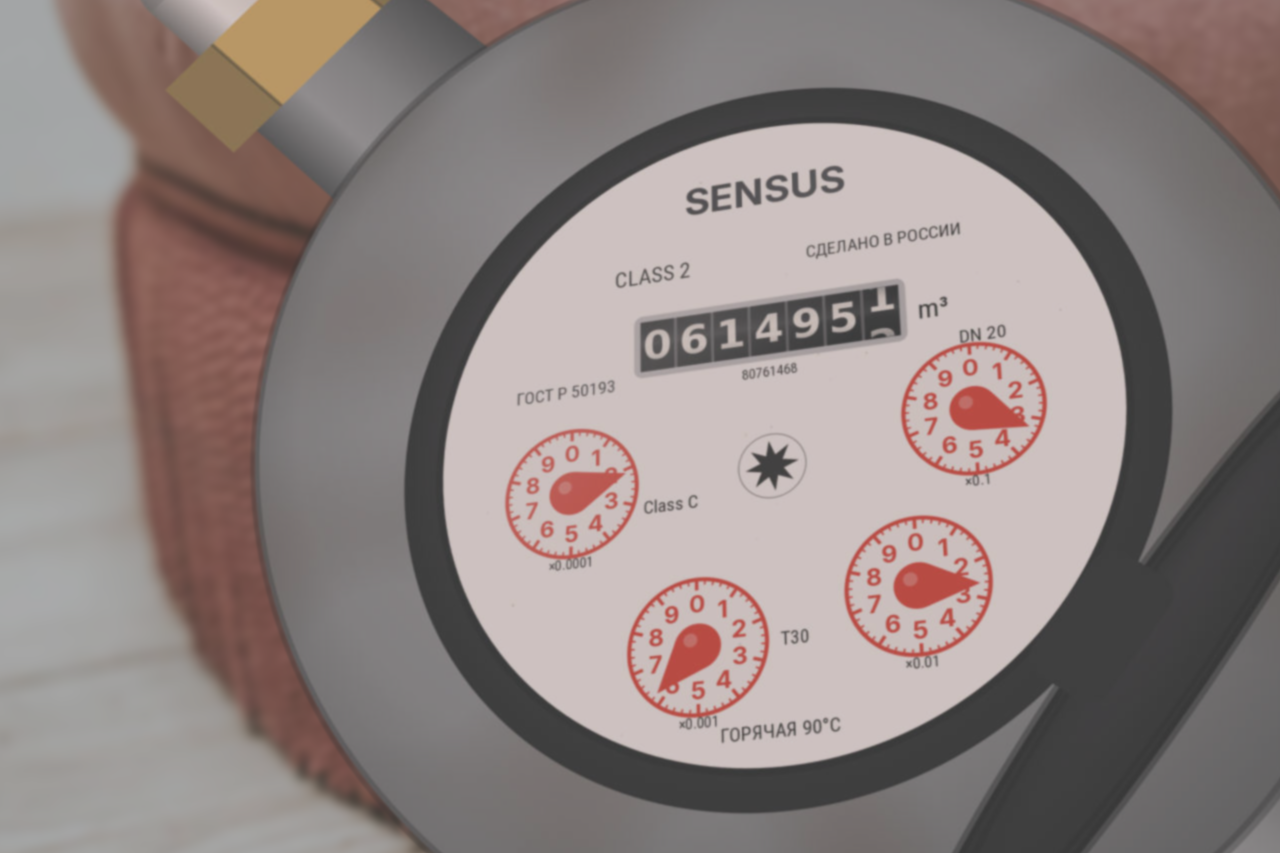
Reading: {"value": 614951.3262, "unit": "m³"}
